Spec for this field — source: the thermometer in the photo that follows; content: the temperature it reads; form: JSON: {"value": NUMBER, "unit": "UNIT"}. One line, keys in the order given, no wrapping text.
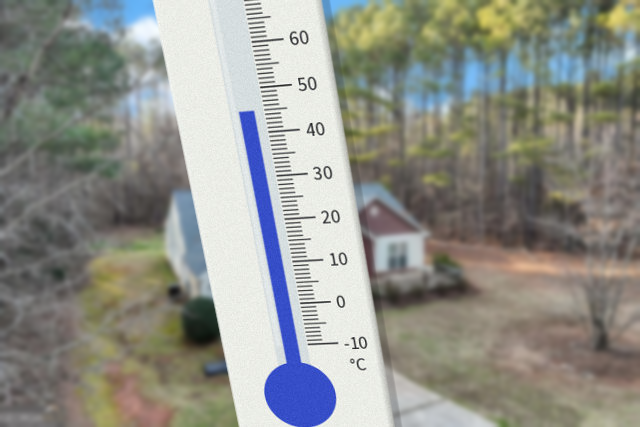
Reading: {"value": 45, "unit": "°C"}
